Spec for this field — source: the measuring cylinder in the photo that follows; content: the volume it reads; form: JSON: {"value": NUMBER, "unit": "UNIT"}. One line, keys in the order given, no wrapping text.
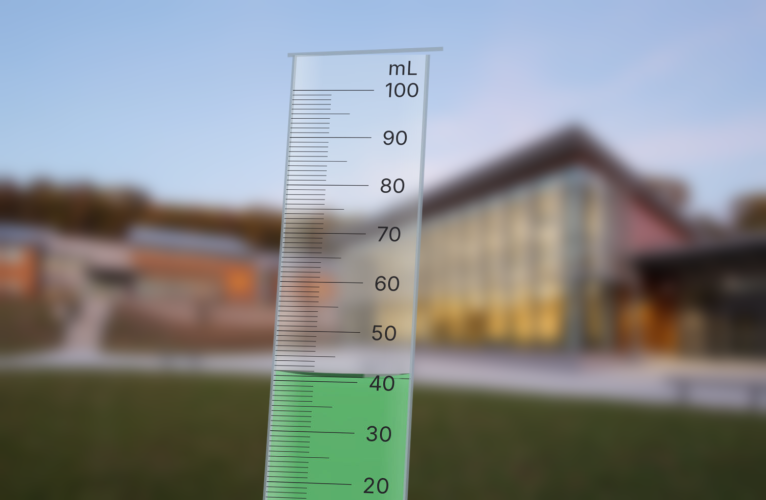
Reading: {"value": 41, "unit": "mL"}
